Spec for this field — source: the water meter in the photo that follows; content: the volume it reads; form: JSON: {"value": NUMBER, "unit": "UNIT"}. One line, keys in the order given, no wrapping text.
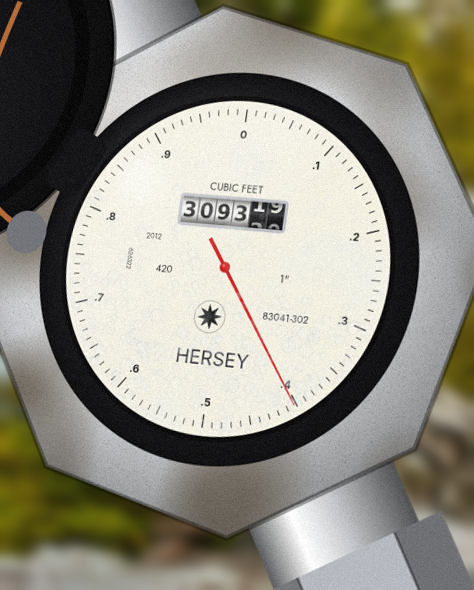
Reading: {"value": 309319.40, "unit": "ft³"}
